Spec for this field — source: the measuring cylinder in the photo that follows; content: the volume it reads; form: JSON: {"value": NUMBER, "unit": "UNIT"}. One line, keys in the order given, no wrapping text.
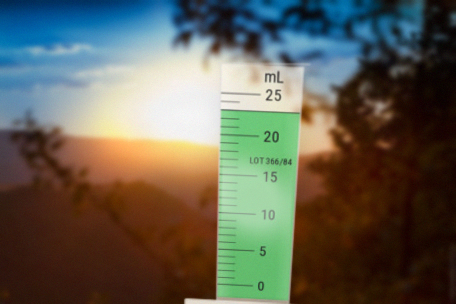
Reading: {"value": 23, "unit": "mL"}
